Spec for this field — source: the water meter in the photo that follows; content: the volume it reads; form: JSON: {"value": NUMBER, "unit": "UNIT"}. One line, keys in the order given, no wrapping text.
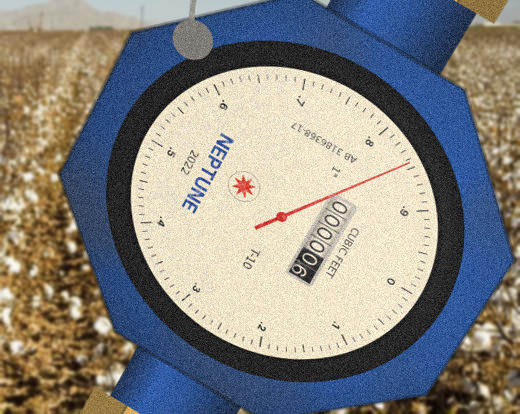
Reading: {"value": 5.84, "unit": "ft³"}
